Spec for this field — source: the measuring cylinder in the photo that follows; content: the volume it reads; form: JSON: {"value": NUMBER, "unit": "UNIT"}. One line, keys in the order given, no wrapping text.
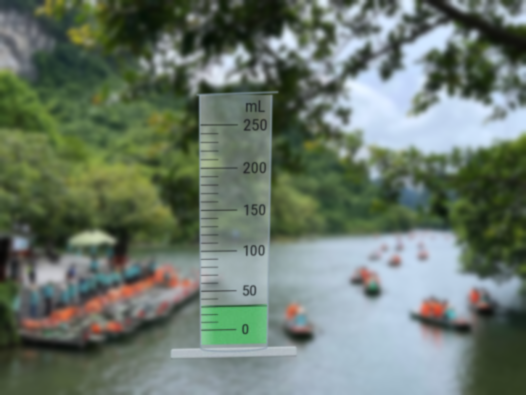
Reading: {"value": 30, "unit": "mL"}
